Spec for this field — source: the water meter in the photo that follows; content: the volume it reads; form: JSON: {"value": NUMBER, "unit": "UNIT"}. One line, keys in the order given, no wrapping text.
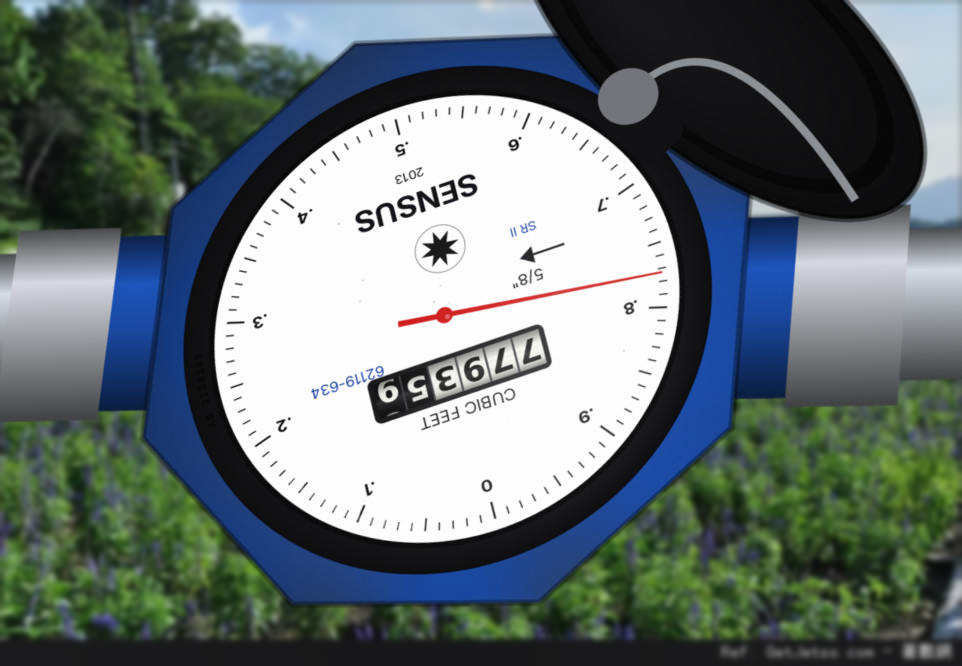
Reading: {"value": 779358.77, "unit": "ft³"}
